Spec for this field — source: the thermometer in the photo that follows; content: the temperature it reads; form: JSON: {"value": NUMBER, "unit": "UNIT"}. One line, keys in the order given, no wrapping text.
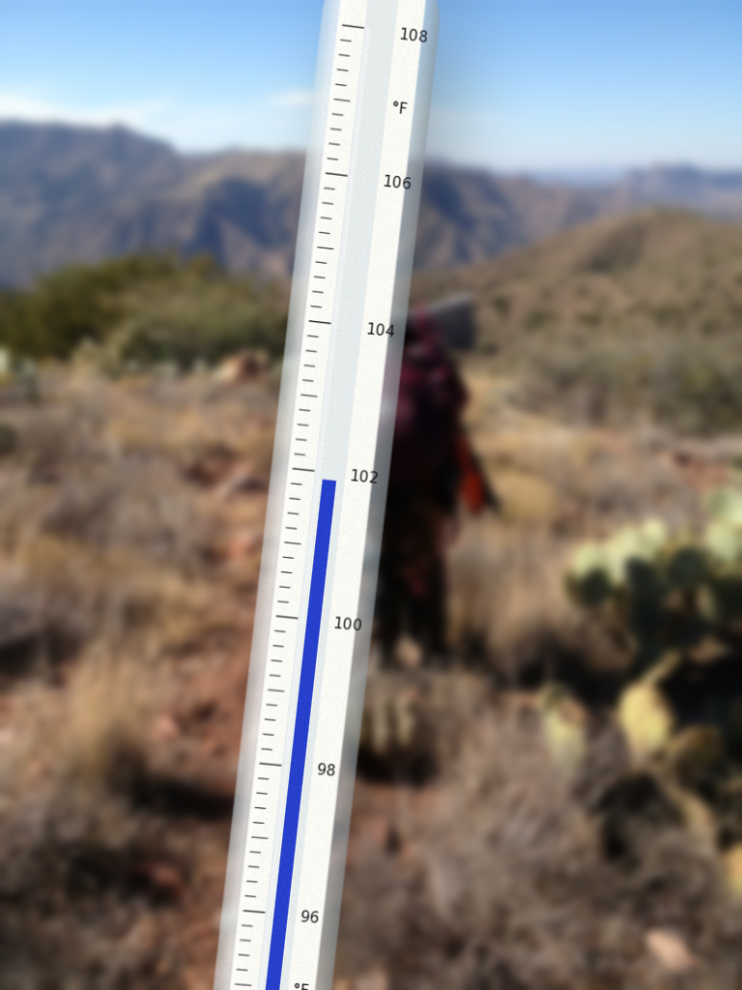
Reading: {"value": 101.9, "unit": "°F"}
